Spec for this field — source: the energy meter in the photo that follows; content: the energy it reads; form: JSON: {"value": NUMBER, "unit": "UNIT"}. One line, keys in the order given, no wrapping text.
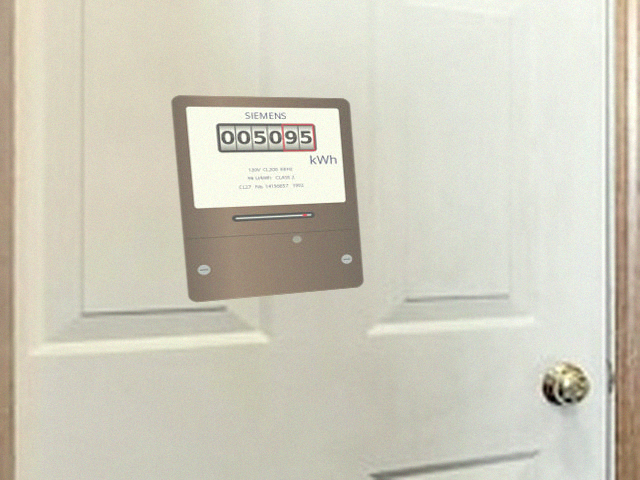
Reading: {"value": 50.95, "unit": "kWh"}
